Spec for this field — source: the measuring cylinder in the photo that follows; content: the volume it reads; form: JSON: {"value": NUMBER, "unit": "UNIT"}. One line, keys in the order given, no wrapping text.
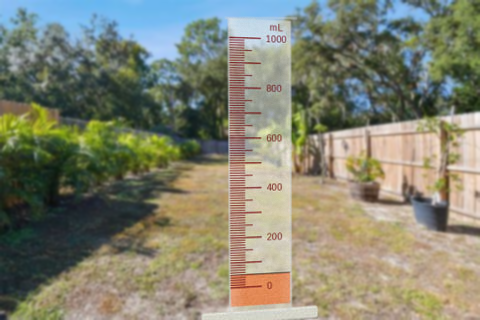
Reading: {"value": 50, "unit": "mL"}
